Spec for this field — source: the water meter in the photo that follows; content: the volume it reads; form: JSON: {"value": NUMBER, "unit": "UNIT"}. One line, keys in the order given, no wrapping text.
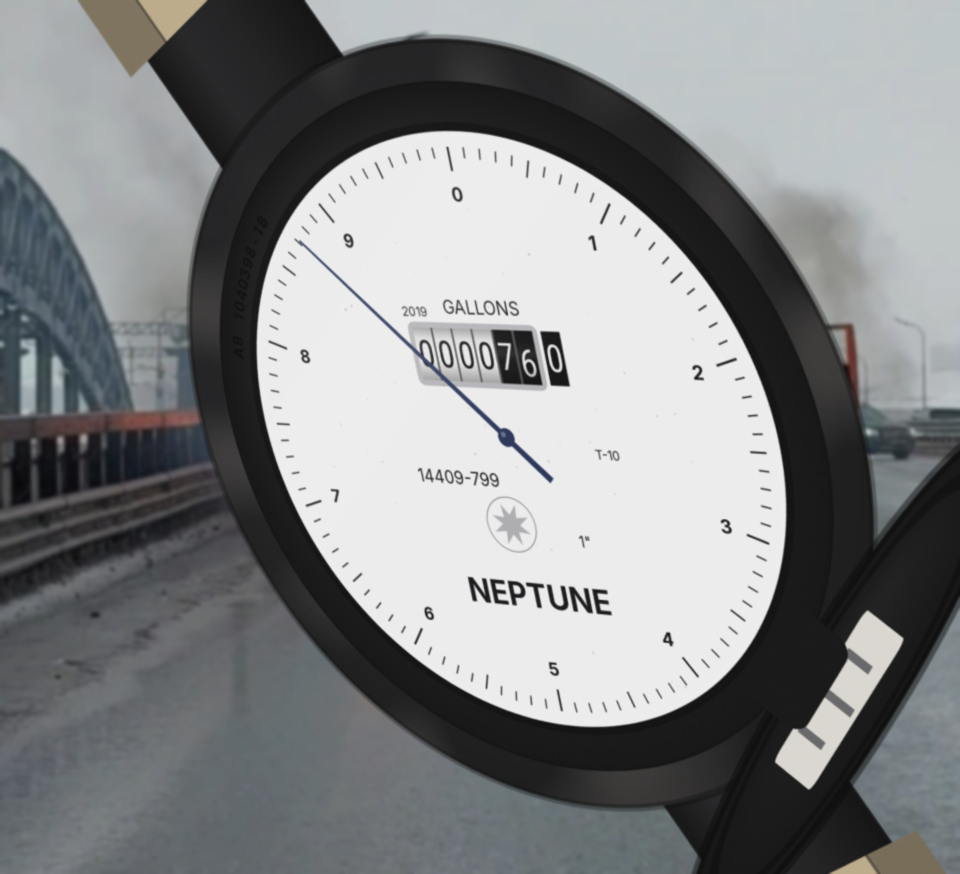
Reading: {"value": 758.7, "unit": "gal"}
